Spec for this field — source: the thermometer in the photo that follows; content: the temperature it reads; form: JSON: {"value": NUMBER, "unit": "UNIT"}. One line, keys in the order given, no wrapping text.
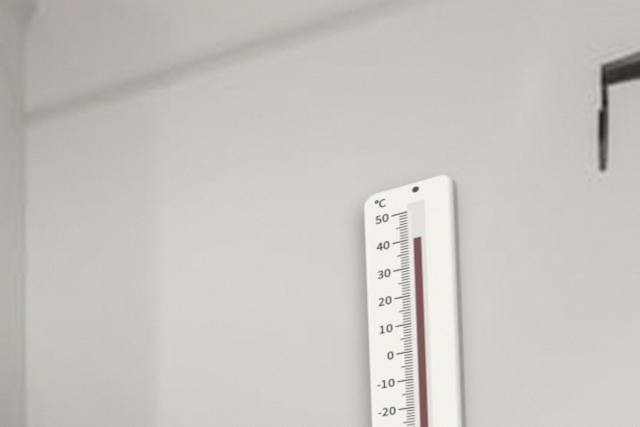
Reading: {"value": 40, "unit": "°C"}
